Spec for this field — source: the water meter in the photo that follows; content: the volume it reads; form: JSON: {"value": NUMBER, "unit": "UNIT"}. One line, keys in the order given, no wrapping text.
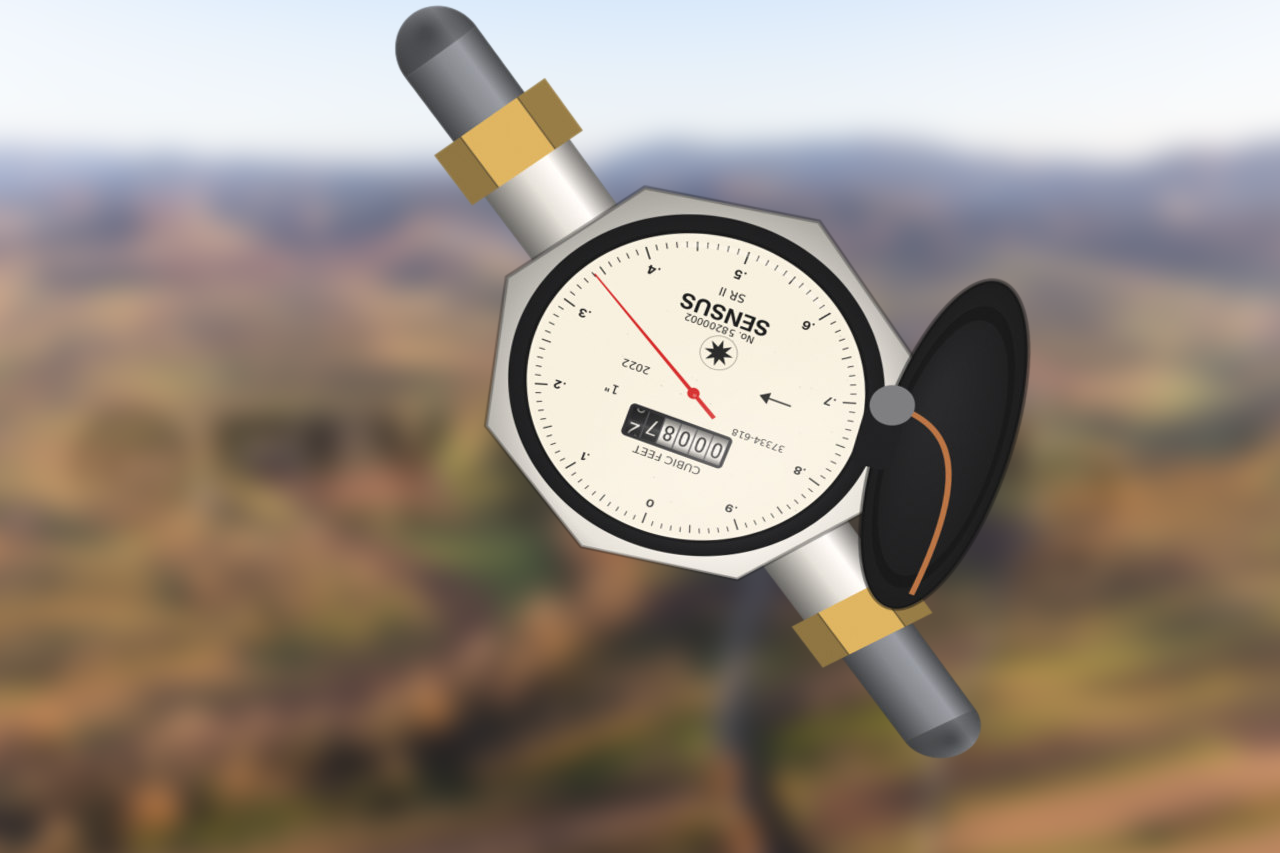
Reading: {"value": 872.34, "unit": "ft³"}
